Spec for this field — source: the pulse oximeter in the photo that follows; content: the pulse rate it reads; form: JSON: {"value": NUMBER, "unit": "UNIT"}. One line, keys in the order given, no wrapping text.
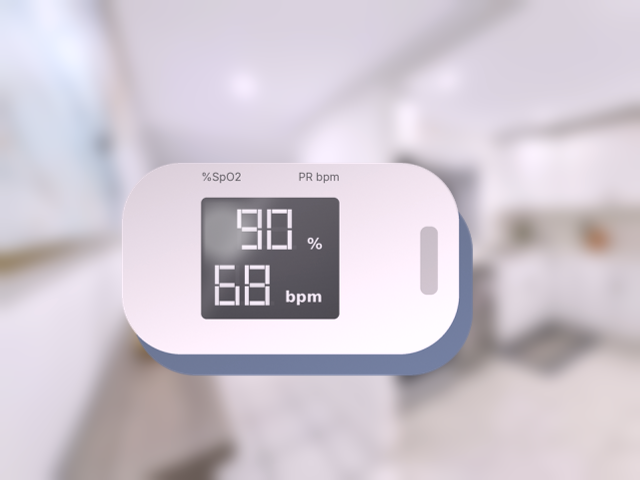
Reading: {"value": 68, "unit": "bpm"}
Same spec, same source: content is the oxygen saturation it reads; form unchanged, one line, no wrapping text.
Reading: {"value": 90, "unit": "%"}
